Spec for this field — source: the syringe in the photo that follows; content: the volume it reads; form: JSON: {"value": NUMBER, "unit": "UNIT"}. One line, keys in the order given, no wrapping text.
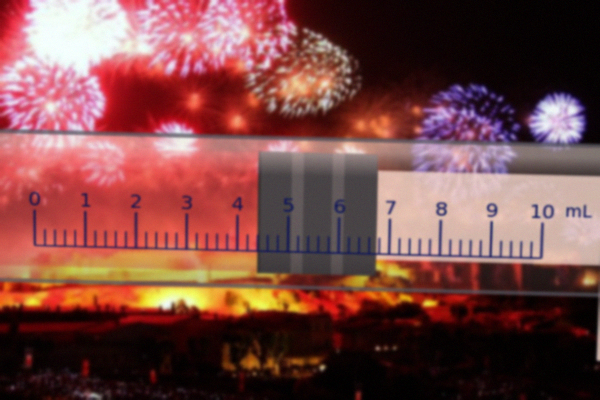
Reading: {"value": 4.4, "unit": "mL"}
